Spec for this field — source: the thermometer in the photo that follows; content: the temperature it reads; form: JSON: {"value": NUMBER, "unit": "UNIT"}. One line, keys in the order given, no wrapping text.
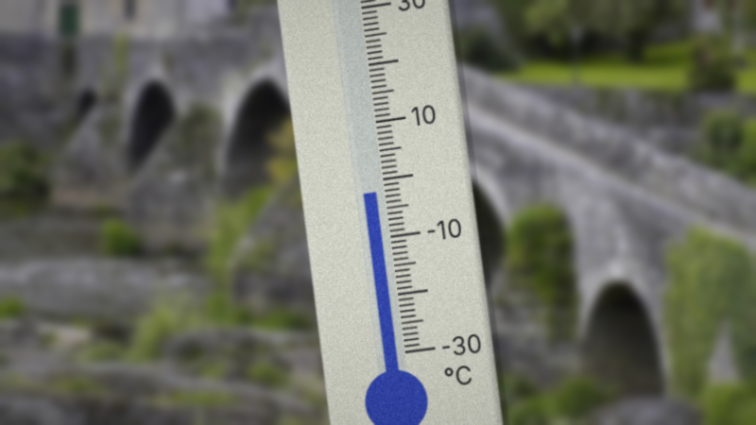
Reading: {"value": -2, "unit": "°C"}
